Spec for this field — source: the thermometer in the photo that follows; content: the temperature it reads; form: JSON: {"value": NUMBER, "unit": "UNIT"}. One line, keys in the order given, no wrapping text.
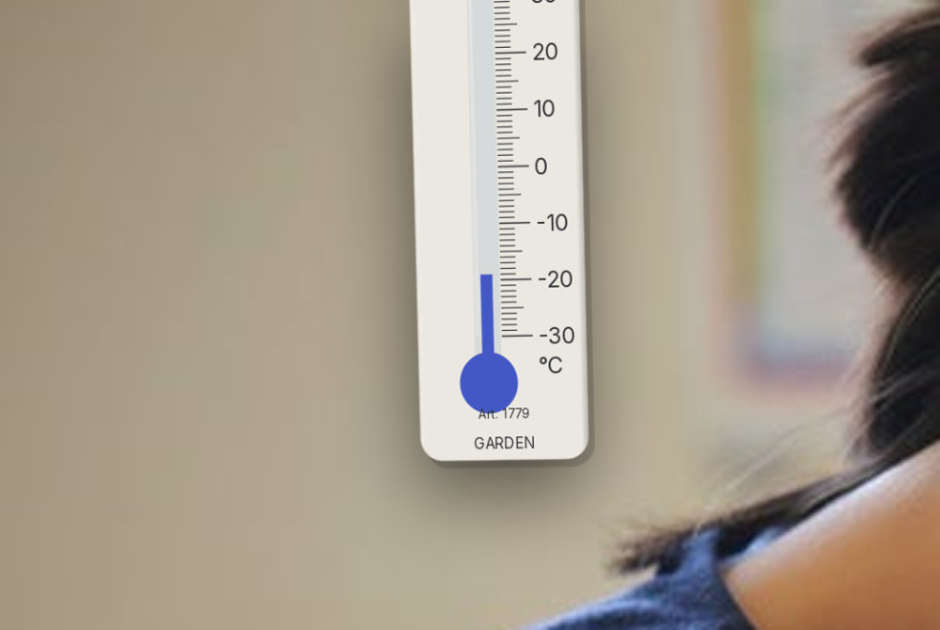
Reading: {"value": -19, "unit": "°C"}
